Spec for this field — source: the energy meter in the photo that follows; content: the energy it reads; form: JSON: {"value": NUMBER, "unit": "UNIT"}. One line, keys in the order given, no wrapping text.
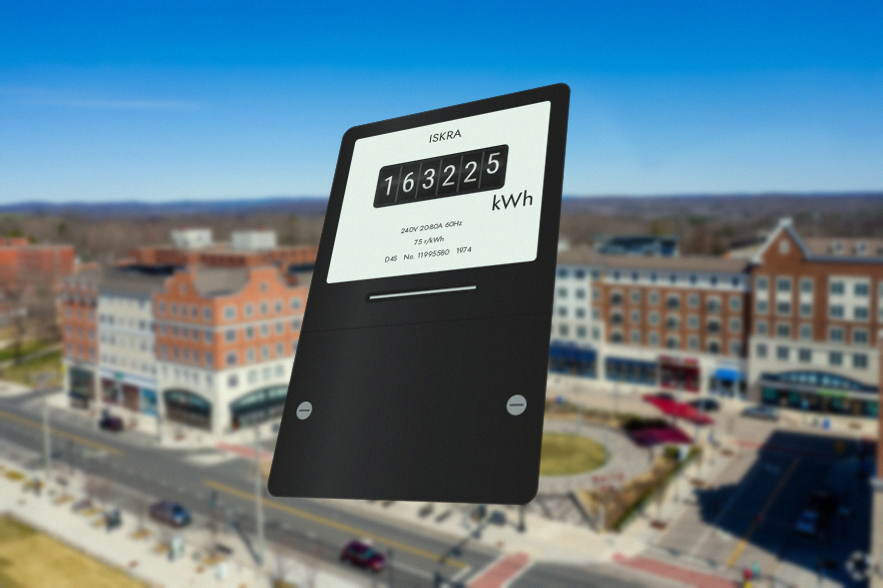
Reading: {"value": 163225, "unit": "kWh"}
